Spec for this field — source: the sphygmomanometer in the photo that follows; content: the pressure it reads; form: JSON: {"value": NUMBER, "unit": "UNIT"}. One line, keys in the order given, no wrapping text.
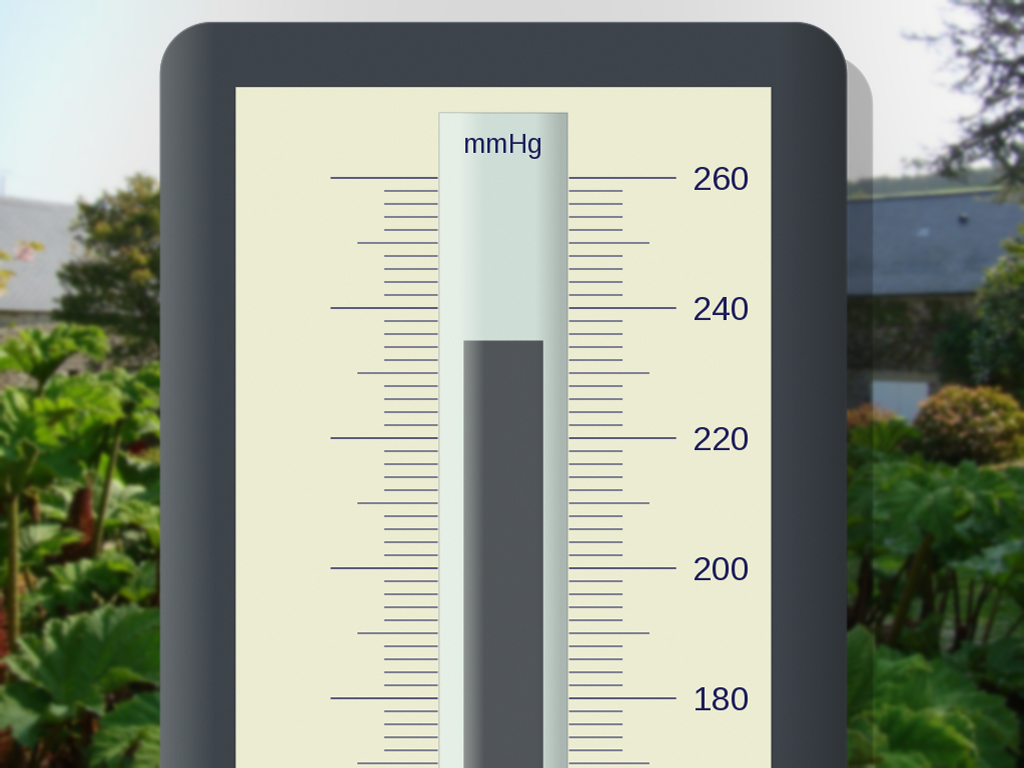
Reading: {"value": 235, "unit": "mmHg"}
